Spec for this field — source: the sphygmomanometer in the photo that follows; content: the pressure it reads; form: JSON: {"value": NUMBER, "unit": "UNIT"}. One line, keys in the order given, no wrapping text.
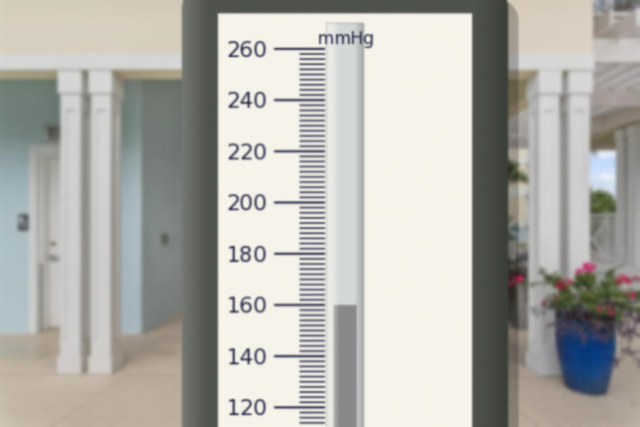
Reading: {"value": 160, "unit": "mmHg"}
